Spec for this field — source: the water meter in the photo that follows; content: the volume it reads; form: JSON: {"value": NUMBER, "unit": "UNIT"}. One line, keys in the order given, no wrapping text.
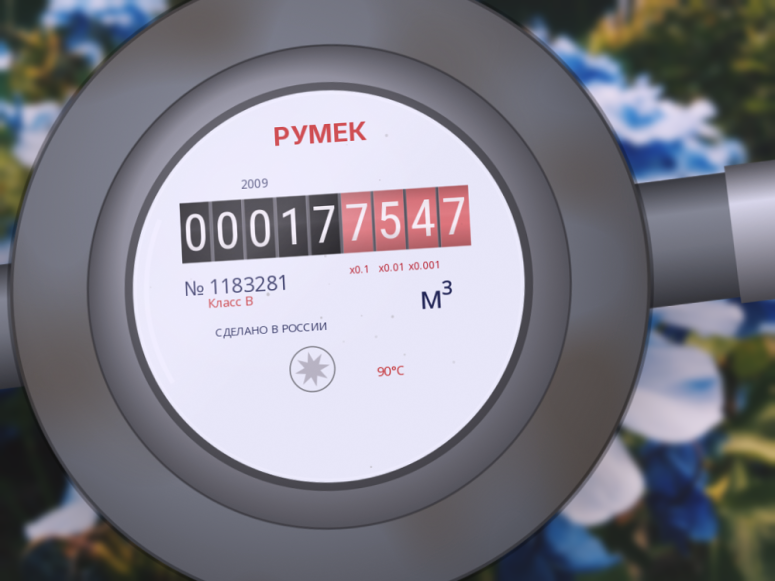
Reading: {"value": 17.7547, "unit": "m³"}
